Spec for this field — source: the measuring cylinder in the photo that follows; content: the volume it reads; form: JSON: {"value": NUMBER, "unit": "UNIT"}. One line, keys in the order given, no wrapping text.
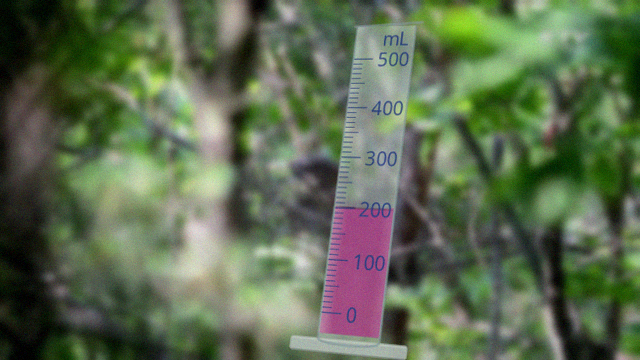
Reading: {"value": 200, "unit": "mL"}
